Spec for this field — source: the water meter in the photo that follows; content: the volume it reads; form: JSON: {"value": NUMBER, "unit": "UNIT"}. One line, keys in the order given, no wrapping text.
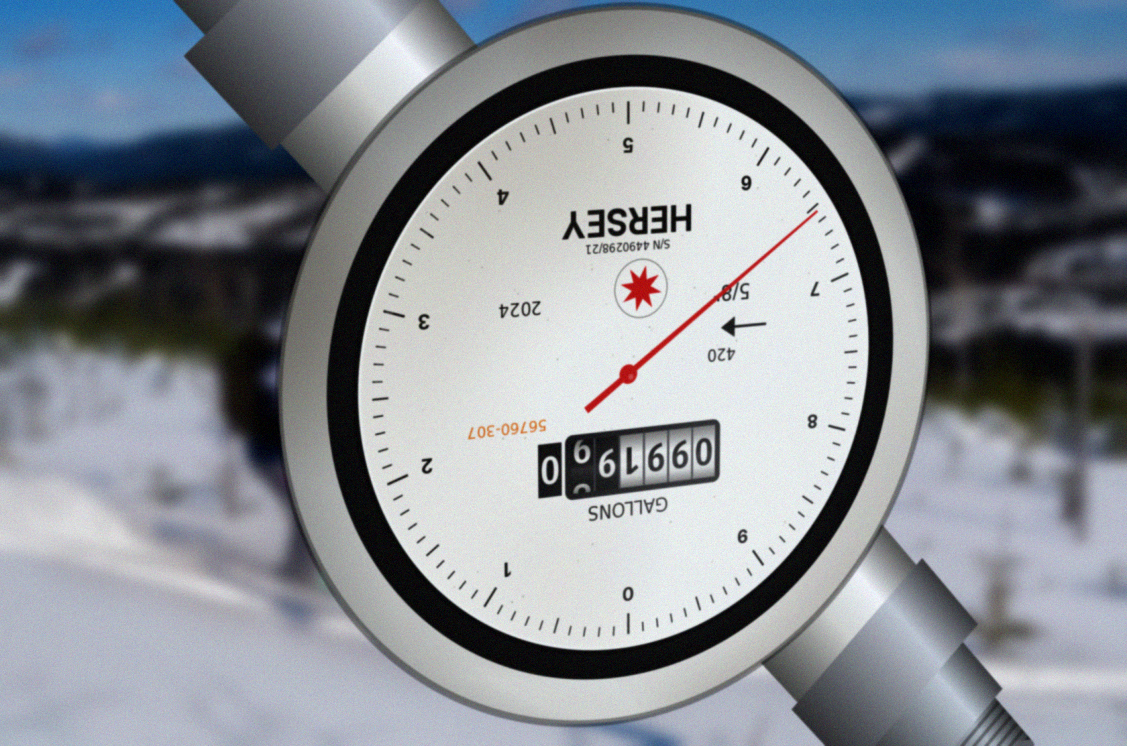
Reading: {"value": 991986.5, "unit": "gal"}
